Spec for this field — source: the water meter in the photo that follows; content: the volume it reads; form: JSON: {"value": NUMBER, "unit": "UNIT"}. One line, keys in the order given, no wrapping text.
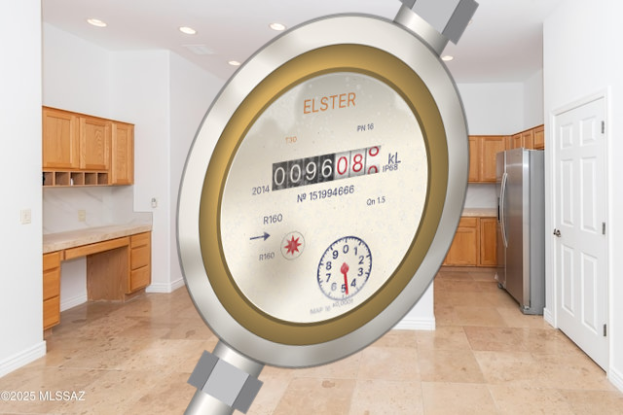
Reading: {"value": 96.0884, "unit": "kL"}
